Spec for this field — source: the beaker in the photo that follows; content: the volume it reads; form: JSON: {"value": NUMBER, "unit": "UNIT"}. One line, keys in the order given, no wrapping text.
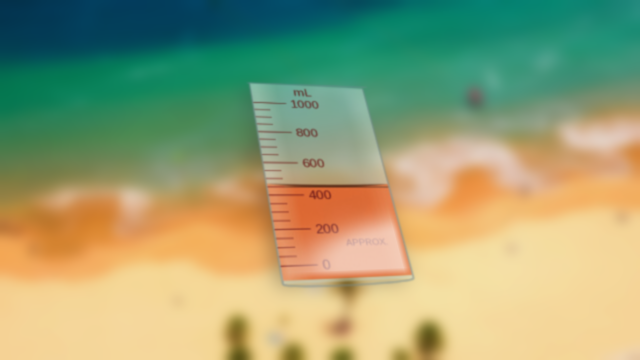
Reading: {"value": 450, "unit": "mL"}
